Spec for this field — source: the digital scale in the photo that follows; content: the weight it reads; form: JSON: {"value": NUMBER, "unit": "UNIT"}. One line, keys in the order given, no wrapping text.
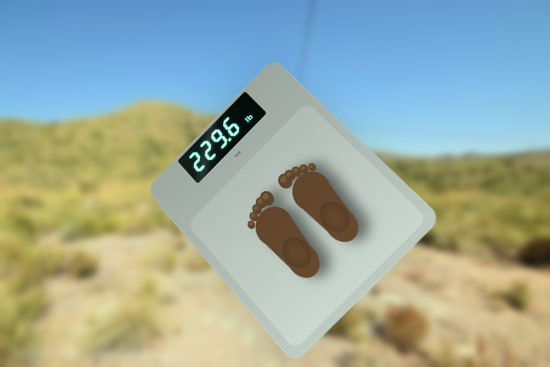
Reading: {"value": 229.6, "unit": "lb"}
